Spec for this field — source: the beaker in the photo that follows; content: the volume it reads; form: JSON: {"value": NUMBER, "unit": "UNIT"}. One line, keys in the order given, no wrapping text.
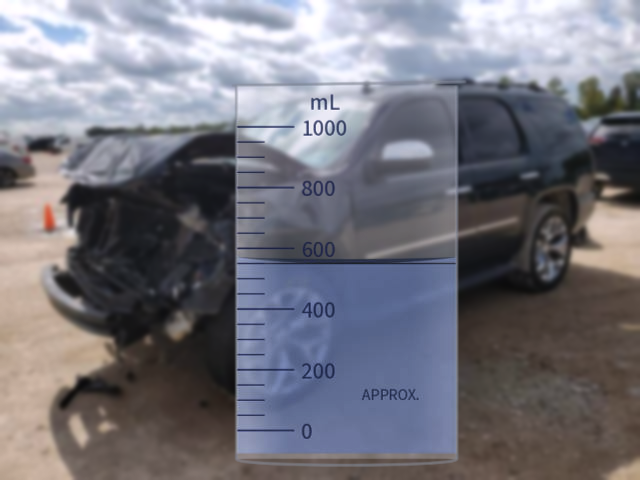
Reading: {"value": 550, "unit": "mL"}
